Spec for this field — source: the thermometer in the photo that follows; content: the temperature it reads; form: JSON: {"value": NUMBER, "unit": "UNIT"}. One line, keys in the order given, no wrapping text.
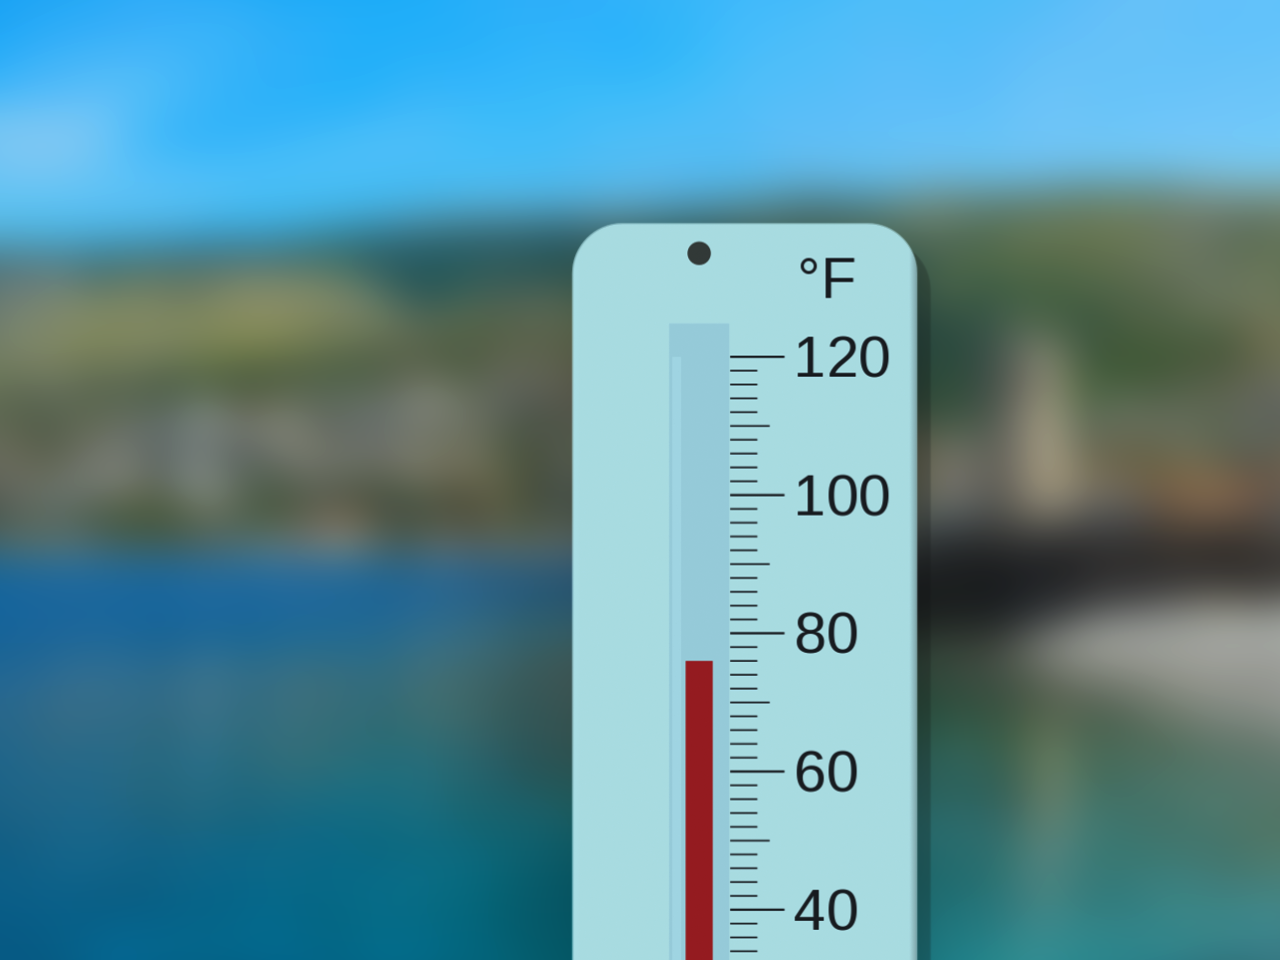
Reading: {"value": 76, "unit": "°F"}
